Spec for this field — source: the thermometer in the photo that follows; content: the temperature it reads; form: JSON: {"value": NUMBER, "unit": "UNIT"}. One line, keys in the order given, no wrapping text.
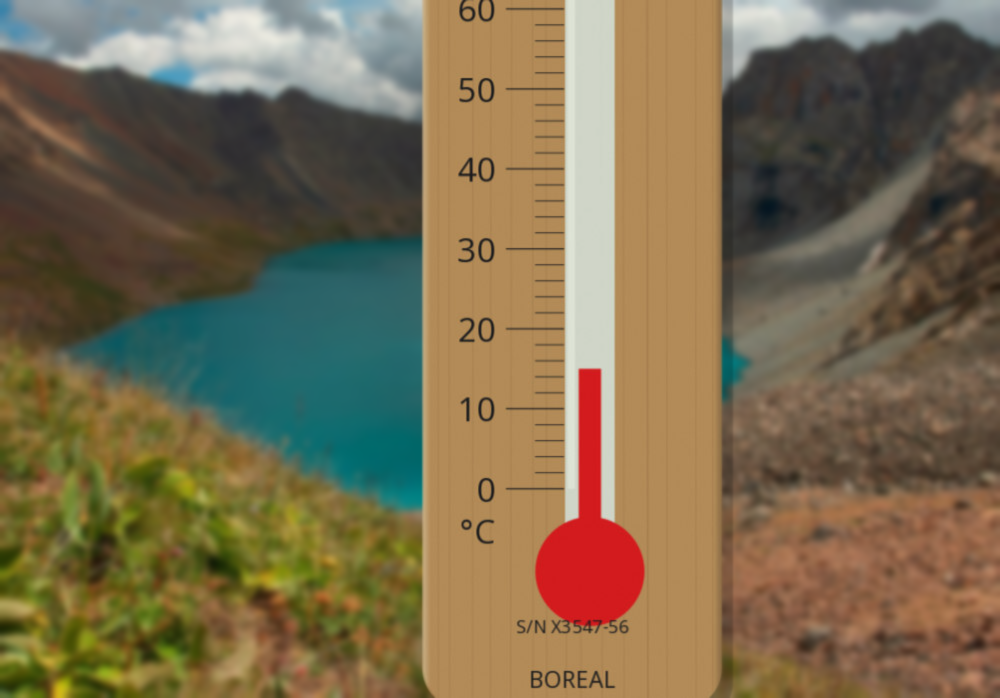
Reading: {"value": 15, "unit": "°C"}
